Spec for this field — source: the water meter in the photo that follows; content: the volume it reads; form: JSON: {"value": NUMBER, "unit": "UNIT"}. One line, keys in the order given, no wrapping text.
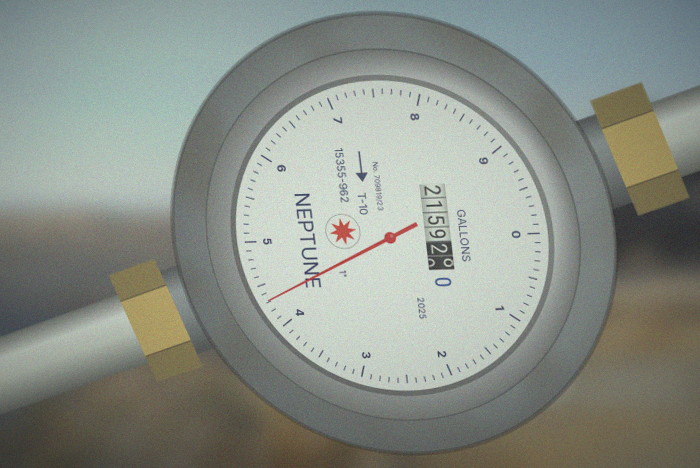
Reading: {"value": 2159284.3, "unit": "gal"}
